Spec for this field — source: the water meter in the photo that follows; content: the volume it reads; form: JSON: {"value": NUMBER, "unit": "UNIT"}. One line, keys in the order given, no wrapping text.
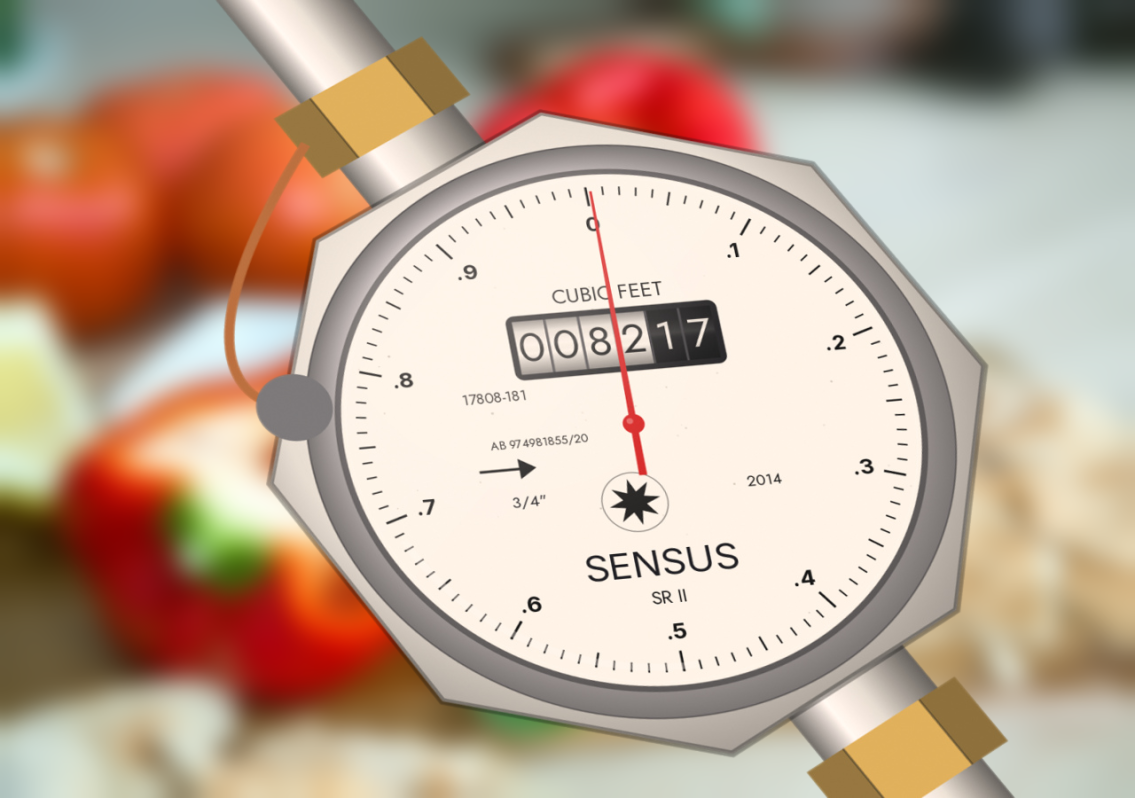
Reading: {"value": 8217.00, "unit": "ft³"}
